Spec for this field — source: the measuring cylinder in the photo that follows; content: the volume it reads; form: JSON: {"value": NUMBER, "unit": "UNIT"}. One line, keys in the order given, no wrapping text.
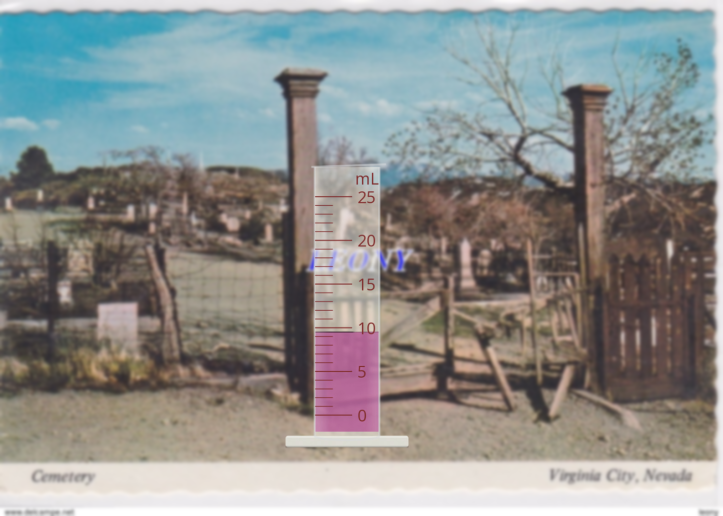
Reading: {"value": 9.5, "unit": "mL"}
